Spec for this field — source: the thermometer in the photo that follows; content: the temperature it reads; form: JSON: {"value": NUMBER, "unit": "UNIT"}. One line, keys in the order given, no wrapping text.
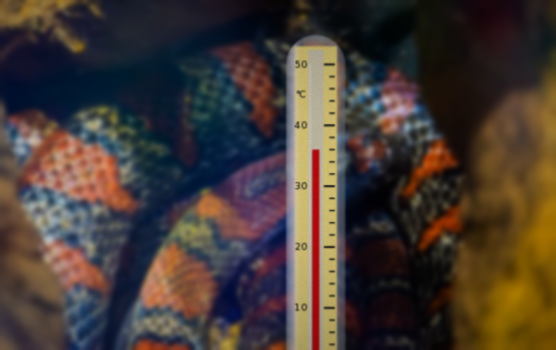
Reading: {"value": 36, "unit": "°C"}
